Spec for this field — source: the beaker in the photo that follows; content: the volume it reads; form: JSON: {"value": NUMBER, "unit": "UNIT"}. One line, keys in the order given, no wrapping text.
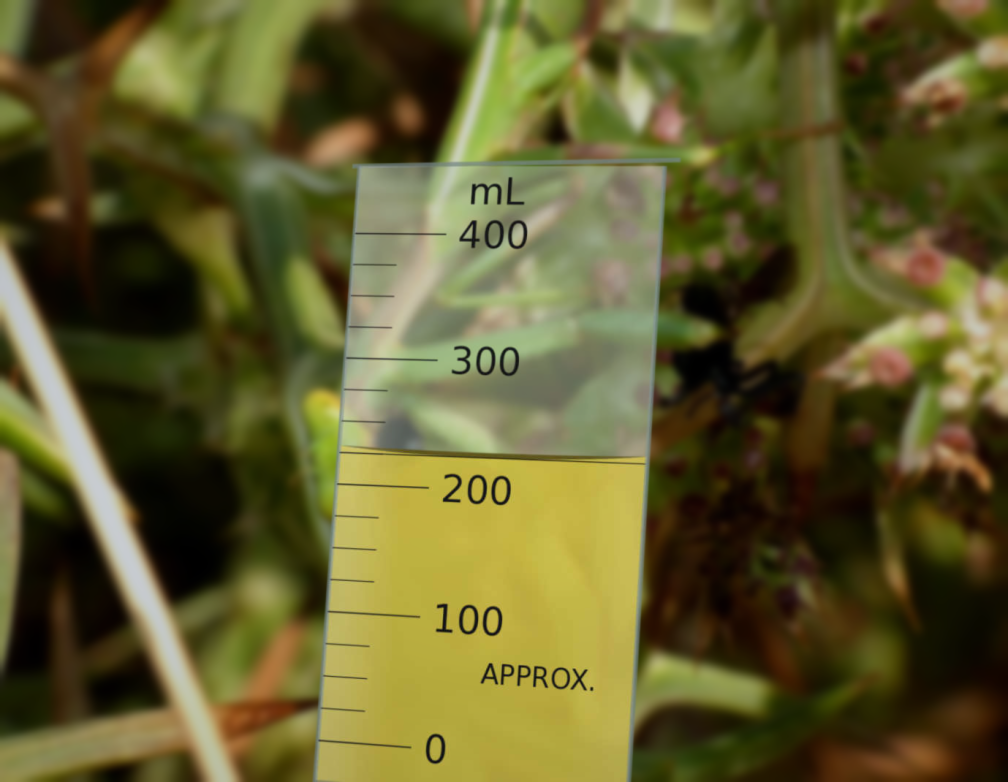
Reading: {"value": 225, "unit": "mL"}
